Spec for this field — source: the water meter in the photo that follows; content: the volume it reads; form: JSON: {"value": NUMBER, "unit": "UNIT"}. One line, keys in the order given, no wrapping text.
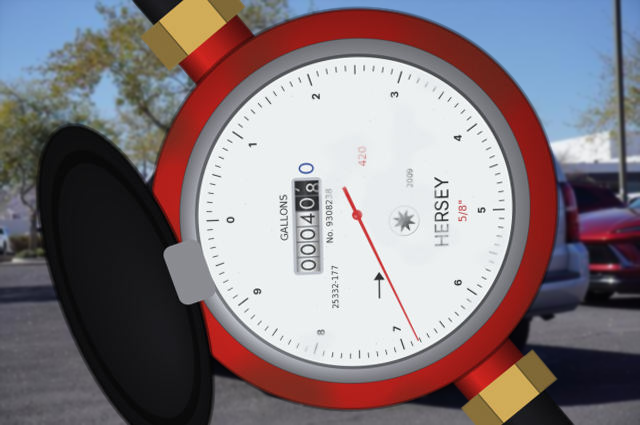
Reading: {"value": 4076.8, "unit": "gal"}
